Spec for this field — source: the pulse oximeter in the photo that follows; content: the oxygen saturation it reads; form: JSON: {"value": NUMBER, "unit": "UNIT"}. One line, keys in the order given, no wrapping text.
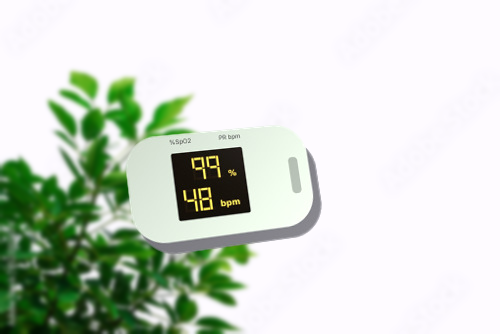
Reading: {"value": 99, "unit": "%"}
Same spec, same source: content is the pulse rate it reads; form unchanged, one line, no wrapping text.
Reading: {"value": 48, "unit": "bpm"}
